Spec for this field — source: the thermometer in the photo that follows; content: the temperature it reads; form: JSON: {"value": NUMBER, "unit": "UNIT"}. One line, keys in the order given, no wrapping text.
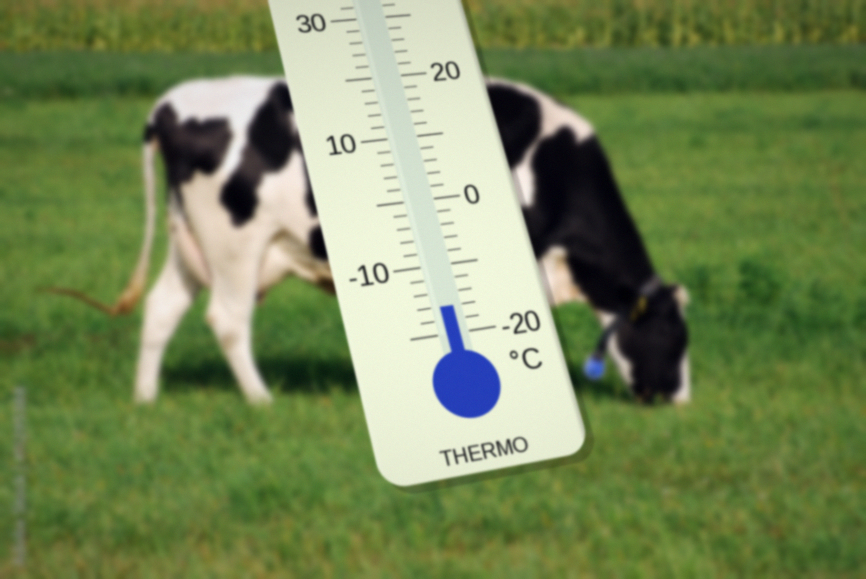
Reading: {"value": -16, "unit": "°C"}
